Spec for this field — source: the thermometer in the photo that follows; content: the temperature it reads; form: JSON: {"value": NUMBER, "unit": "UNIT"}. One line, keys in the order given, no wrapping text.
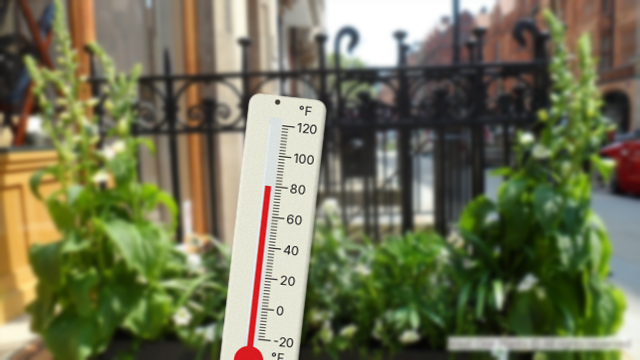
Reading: {"value": 80, "unit": "°F"}
